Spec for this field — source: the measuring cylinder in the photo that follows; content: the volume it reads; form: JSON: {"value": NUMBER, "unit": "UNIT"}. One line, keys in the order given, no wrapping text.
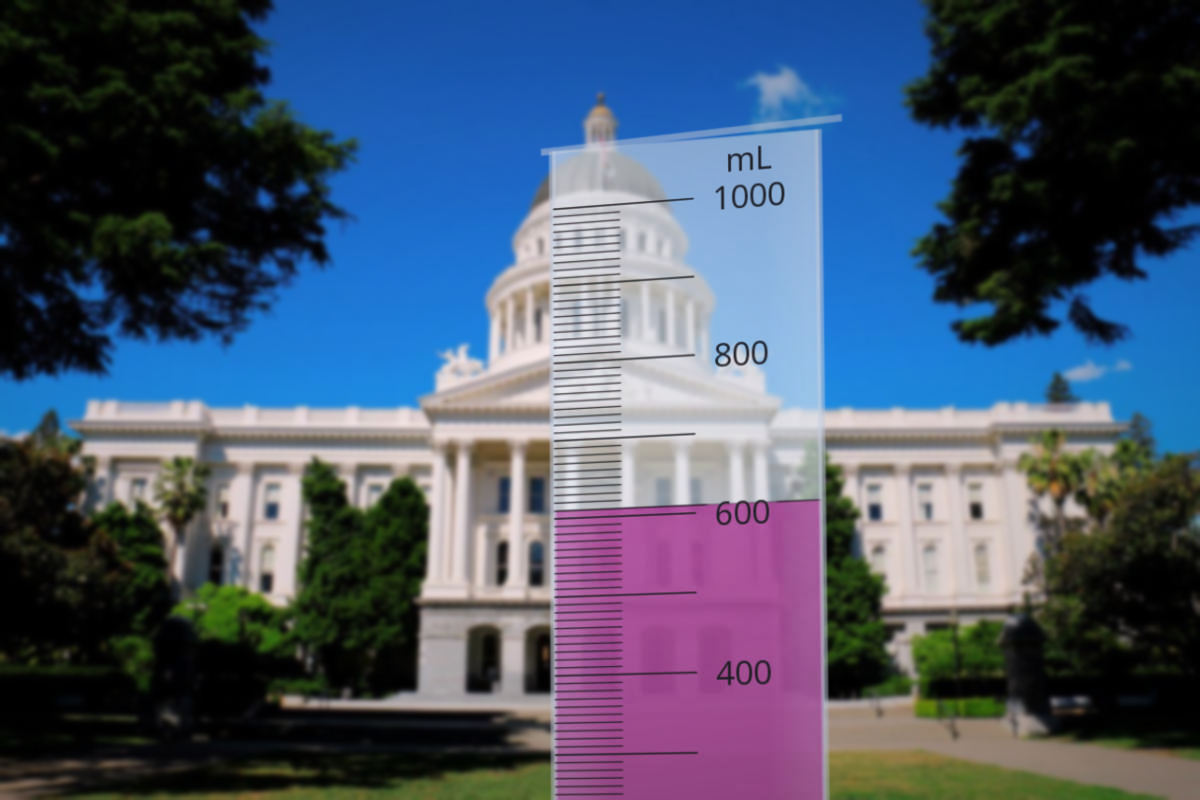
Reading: {"value": 610, "unit": "mL"}
